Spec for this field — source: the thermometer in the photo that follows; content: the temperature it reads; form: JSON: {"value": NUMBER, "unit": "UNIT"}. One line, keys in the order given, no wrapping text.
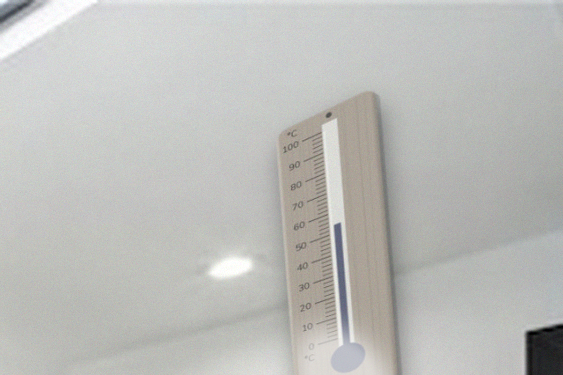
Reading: {"value": 54, "unit": "°C"}
